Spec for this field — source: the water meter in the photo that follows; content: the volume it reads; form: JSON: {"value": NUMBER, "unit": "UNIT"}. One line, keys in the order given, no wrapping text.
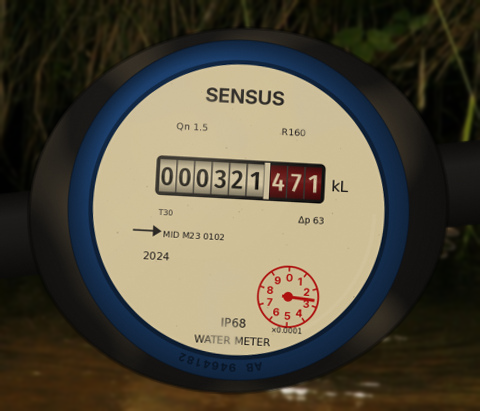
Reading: {"value": 321.4712, "unit": "kL"}
